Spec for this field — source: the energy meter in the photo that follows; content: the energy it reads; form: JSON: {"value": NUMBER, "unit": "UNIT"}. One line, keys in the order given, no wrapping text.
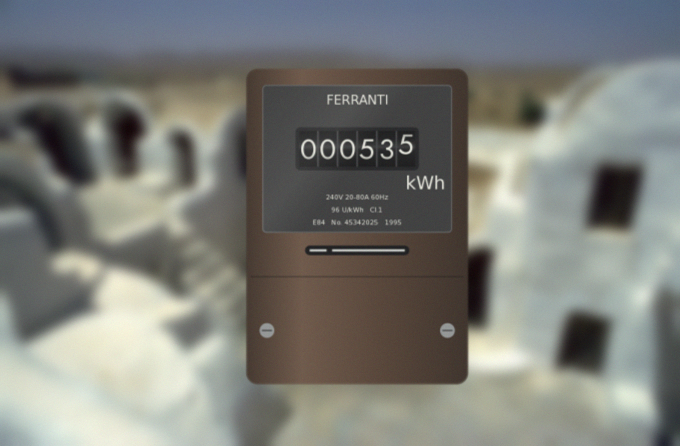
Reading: {"value": 535, "unit": "kWh"}
